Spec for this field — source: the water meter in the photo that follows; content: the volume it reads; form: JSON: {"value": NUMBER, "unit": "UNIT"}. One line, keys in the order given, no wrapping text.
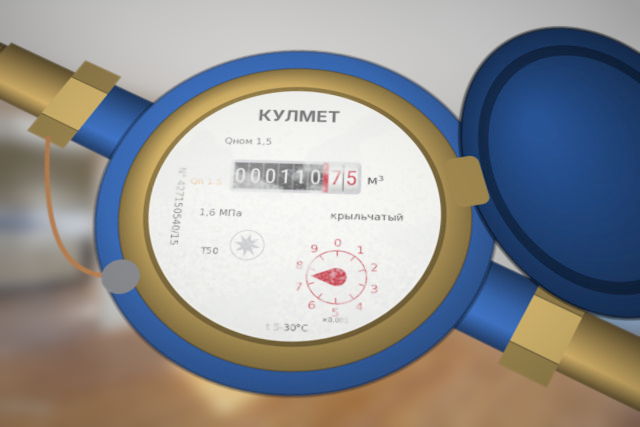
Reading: {"value": 110.757, "unit": "m³"}
